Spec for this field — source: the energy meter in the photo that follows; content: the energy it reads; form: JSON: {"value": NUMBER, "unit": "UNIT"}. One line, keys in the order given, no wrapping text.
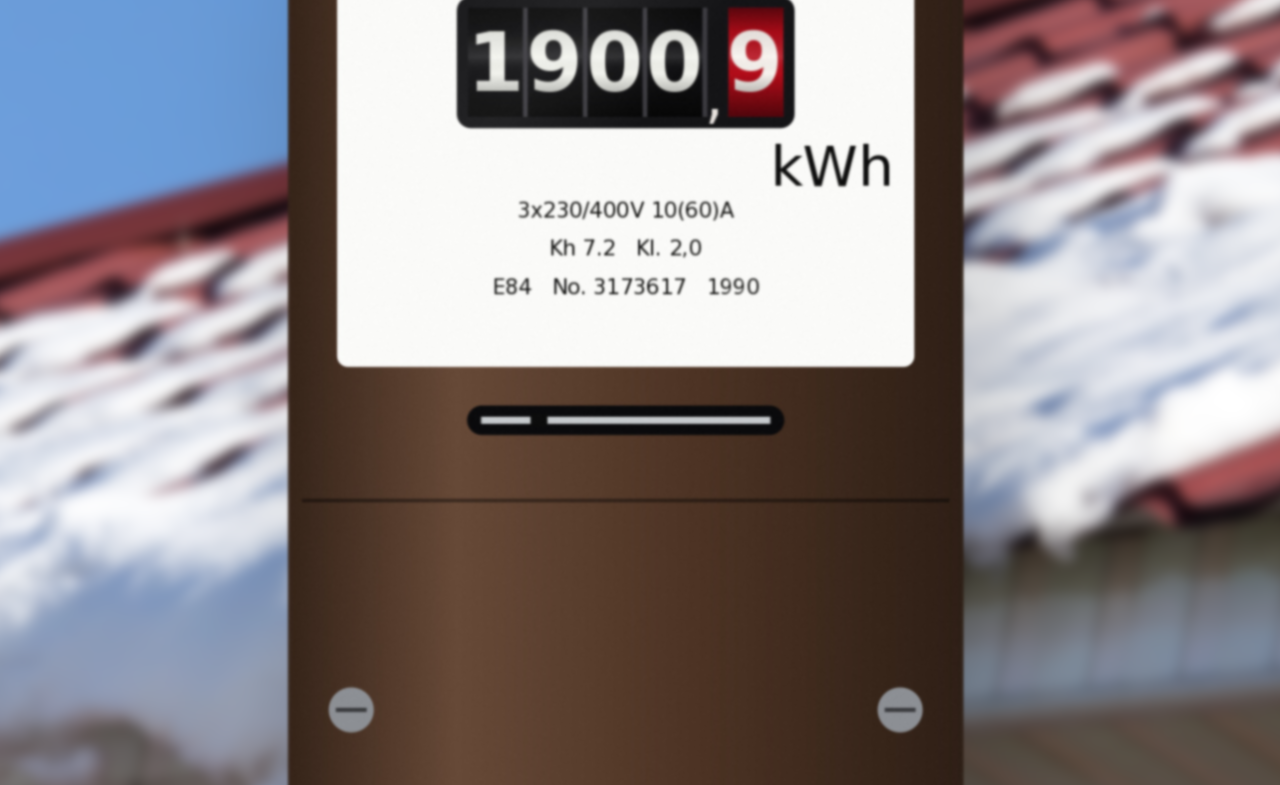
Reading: {"value": 1900.9, "unit": "kWh"}
